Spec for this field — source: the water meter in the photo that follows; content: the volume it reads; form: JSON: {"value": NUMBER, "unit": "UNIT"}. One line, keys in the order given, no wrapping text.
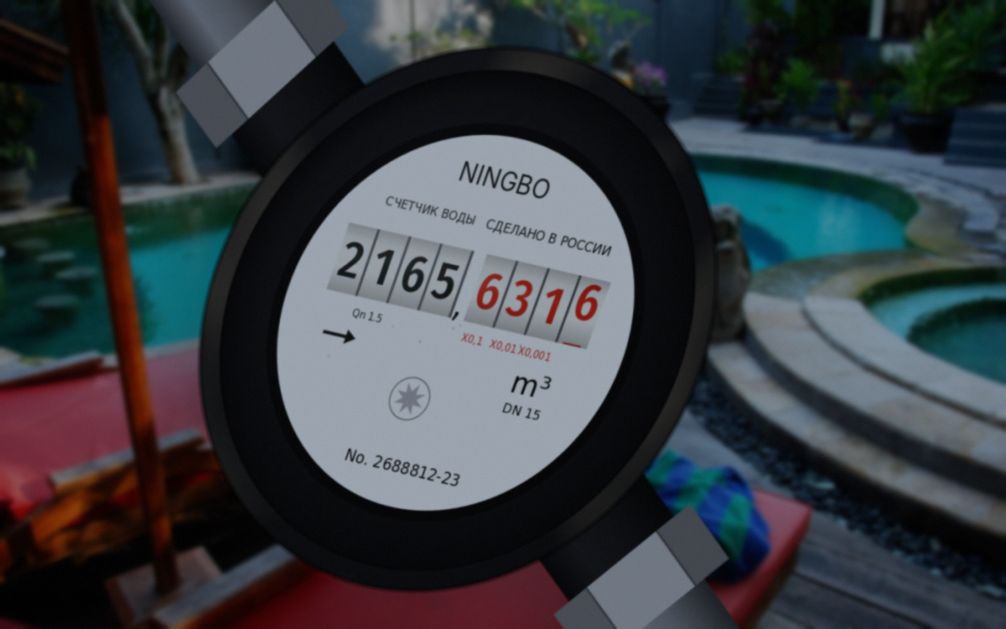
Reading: {"value": 2165.6316, "unit": "m³"}
